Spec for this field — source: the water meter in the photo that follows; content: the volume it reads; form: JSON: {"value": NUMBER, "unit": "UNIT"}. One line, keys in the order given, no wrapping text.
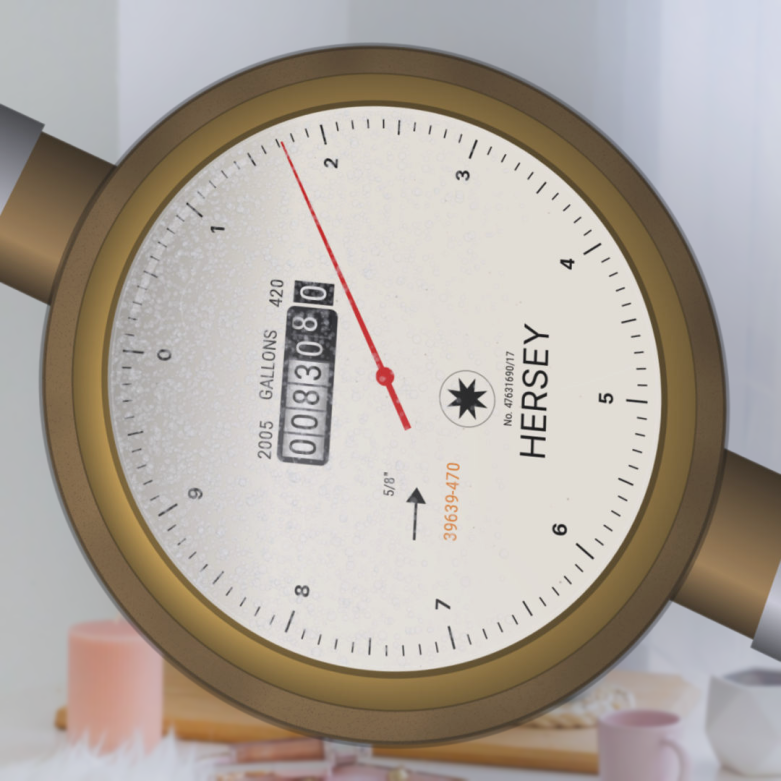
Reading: {"value": 83081.7, "unit": "gal"}
